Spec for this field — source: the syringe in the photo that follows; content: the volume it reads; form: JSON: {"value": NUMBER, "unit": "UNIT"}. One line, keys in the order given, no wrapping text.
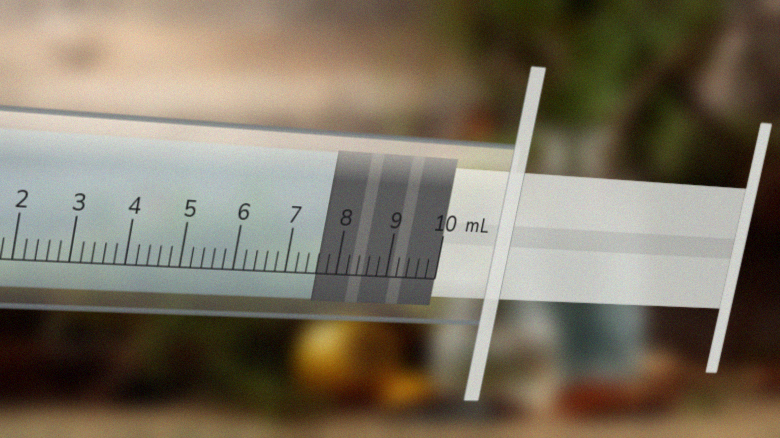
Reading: {"value": 7.6, "unit": "mL"}
